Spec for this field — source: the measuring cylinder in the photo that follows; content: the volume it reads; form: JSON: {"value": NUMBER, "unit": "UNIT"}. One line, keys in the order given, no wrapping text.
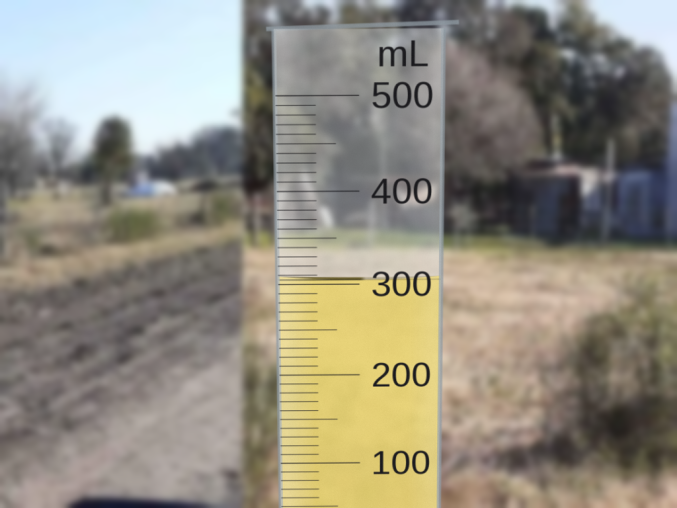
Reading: {"value": 305, "unit": "mL"}
